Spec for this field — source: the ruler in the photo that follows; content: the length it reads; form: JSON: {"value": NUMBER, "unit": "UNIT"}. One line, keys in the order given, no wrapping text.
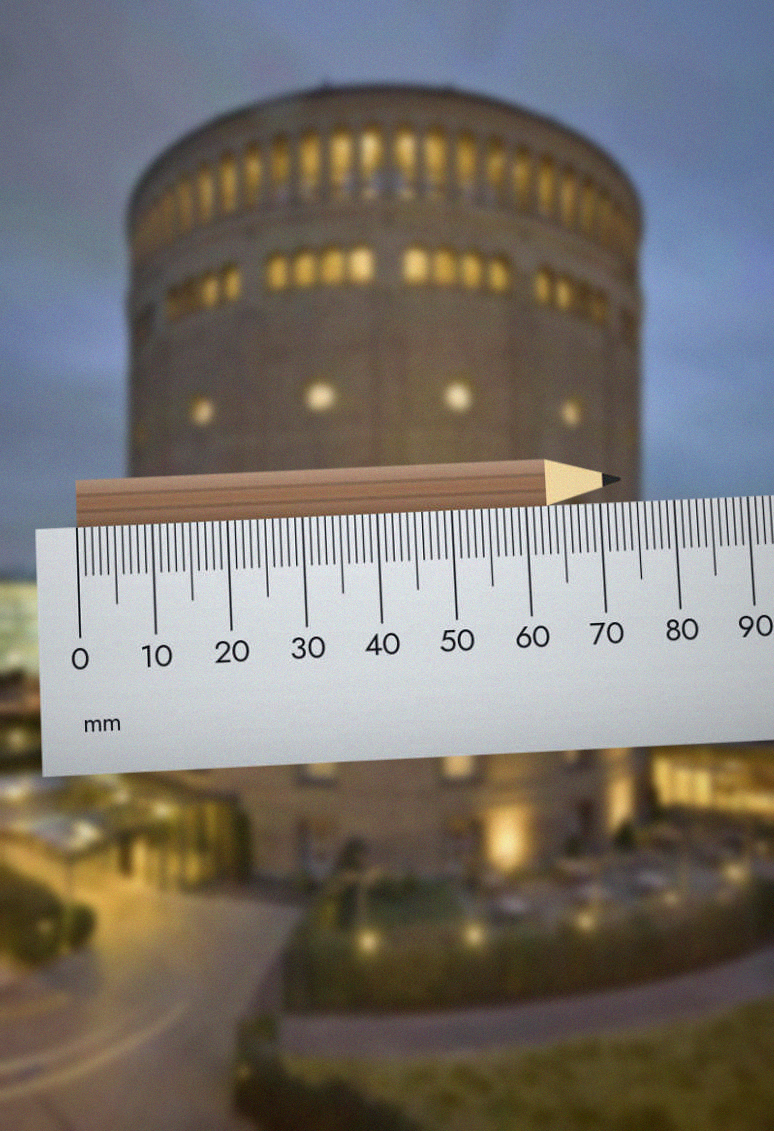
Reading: {"value": 73, "unit": "mm"}
